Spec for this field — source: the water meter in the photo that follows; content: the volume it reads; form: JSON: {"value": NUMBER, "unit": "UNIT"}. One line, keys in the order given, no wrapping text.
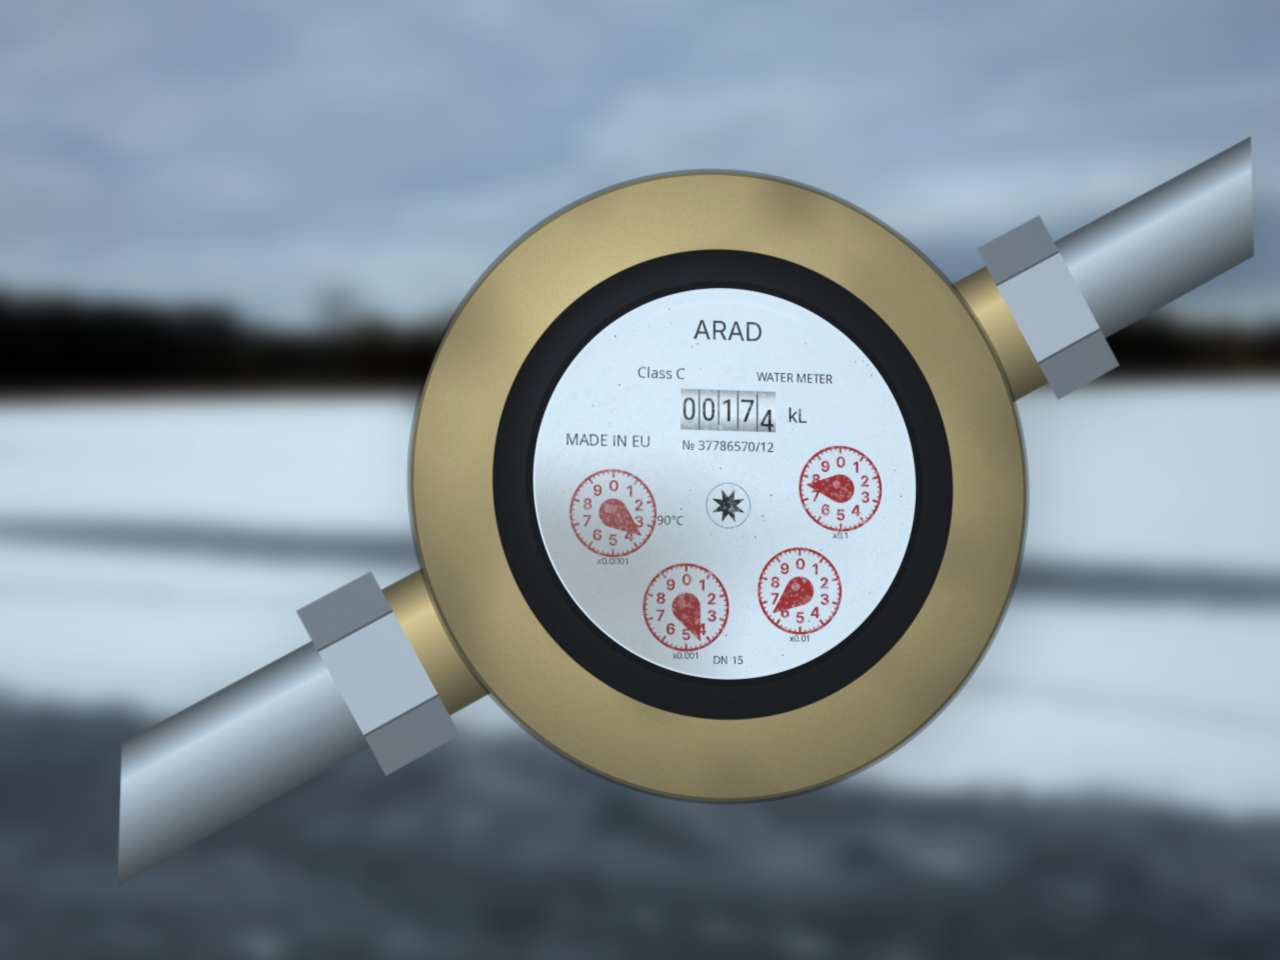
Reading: {"value": 173.7643, "unit": "kL"}
